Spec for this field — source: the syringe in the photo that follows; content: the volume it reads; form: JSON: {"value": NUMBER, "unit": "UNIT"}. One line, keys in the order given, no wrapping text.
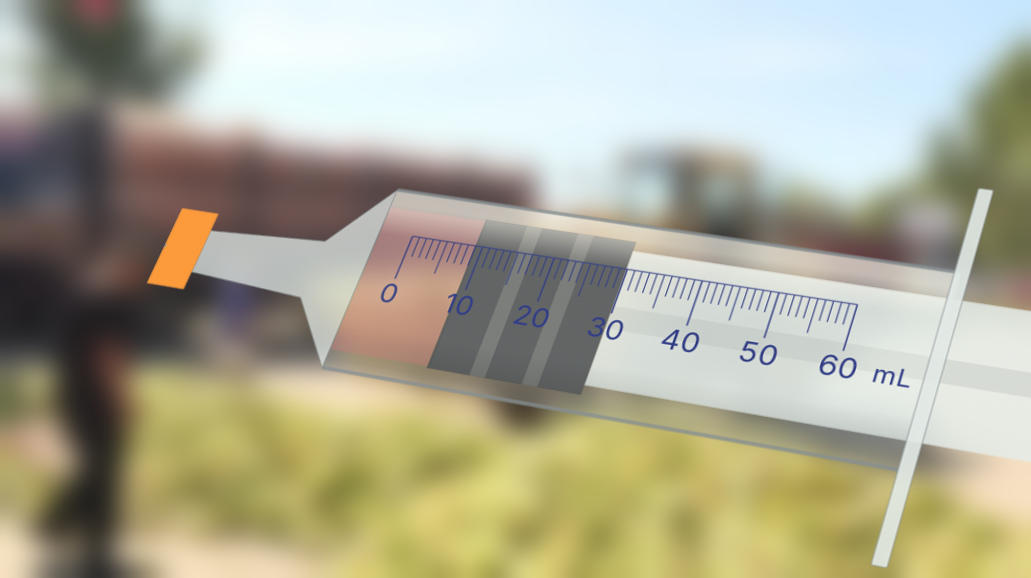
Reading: {"value": 9, "unit": "mL"}
